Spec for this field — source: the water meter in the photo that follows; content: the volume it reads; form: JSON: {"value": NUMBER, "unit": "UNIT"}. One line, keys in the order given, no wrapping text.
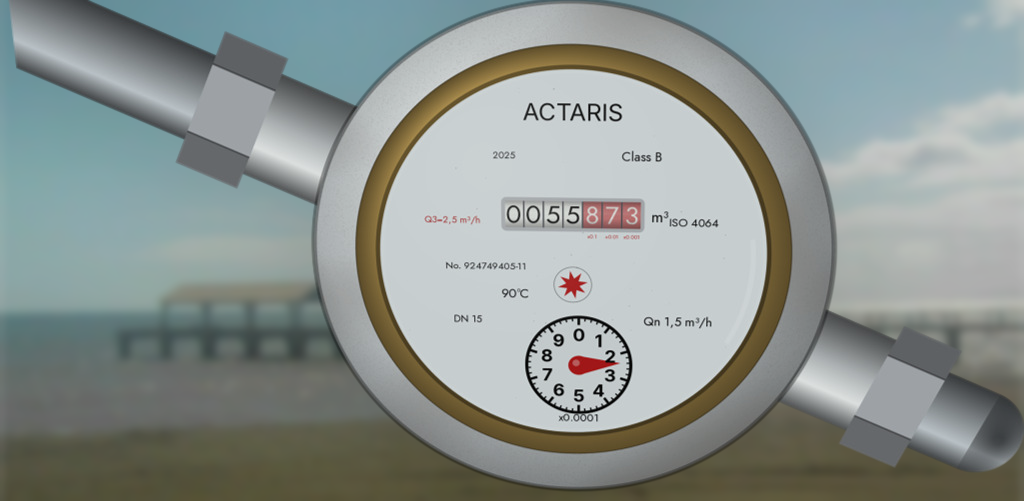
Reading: {"value": 55.8732, "unit": "m³"}
